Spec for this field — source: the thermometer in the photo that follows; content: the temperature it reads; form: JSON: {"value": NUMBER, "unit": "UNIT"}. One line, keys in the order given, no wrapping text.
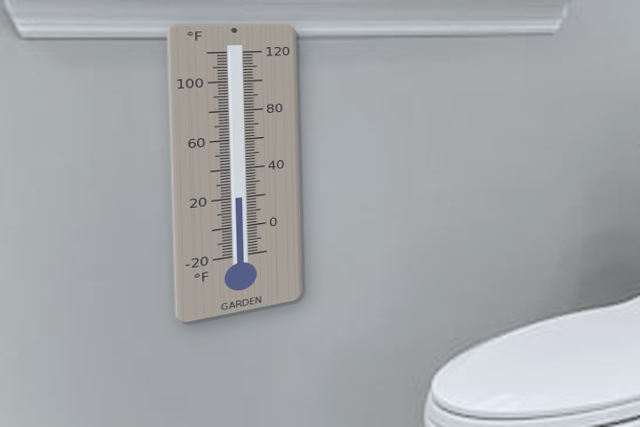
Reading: {"value": 20, "unit": "°F"}
